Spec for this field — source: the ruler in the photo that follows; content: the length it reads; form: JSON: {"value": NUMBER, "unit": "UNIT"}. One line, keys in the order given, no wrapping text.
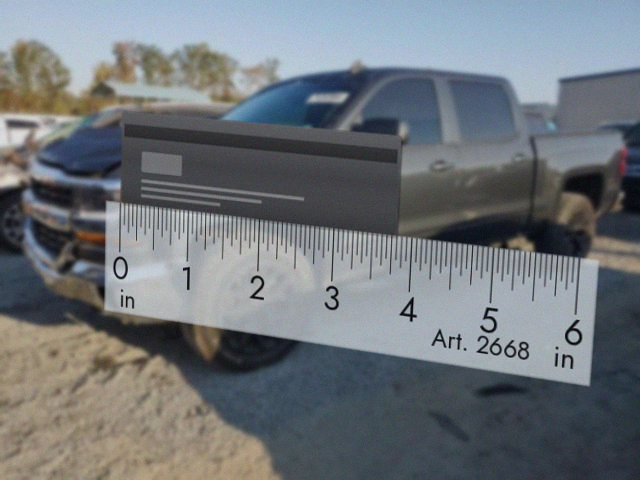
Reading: {"value": 3.8125, "unit": "in"}
